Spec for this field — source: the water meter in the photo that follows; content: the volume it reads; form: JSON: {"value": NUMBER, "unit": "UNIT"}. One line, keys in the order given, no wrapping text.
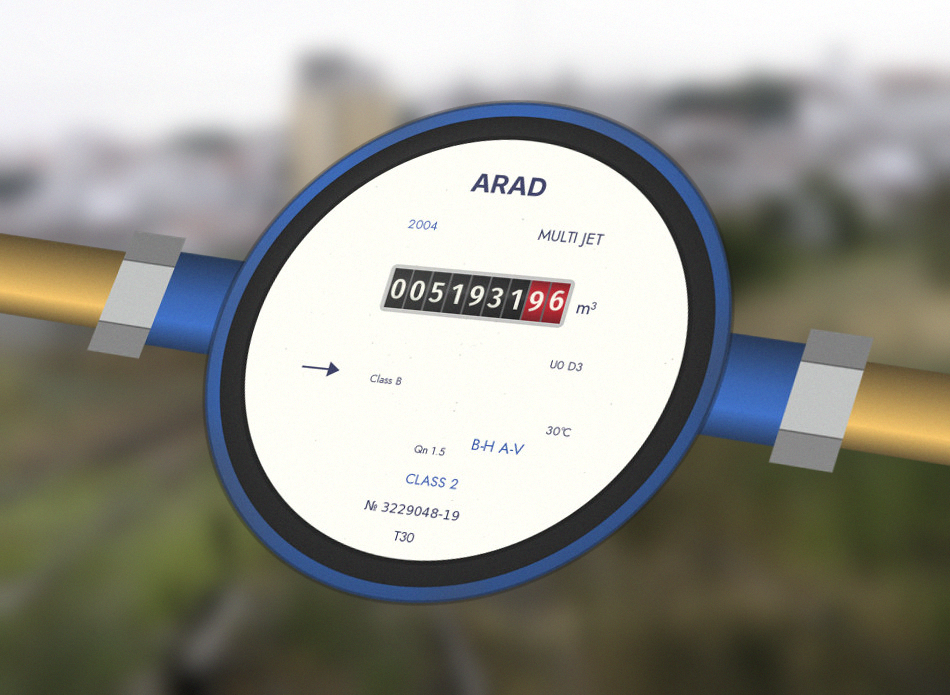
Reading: {"value": 51931.96, "unit": "m³"}
